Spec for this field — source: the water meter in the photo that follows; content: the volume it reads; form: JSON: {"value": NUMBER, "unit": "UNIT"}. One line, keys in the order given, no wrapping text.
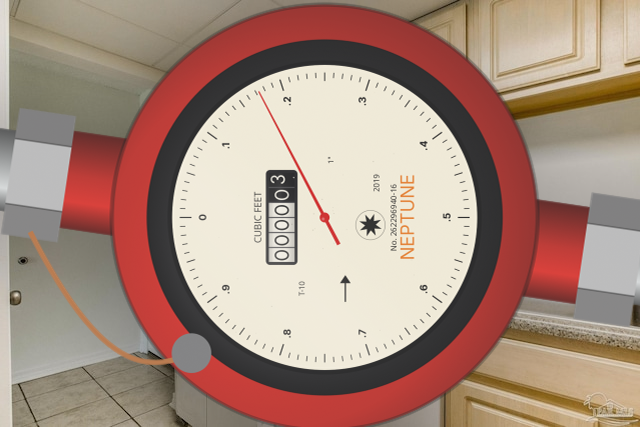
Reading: {"value": 3.17, "unit": "ft³"}
